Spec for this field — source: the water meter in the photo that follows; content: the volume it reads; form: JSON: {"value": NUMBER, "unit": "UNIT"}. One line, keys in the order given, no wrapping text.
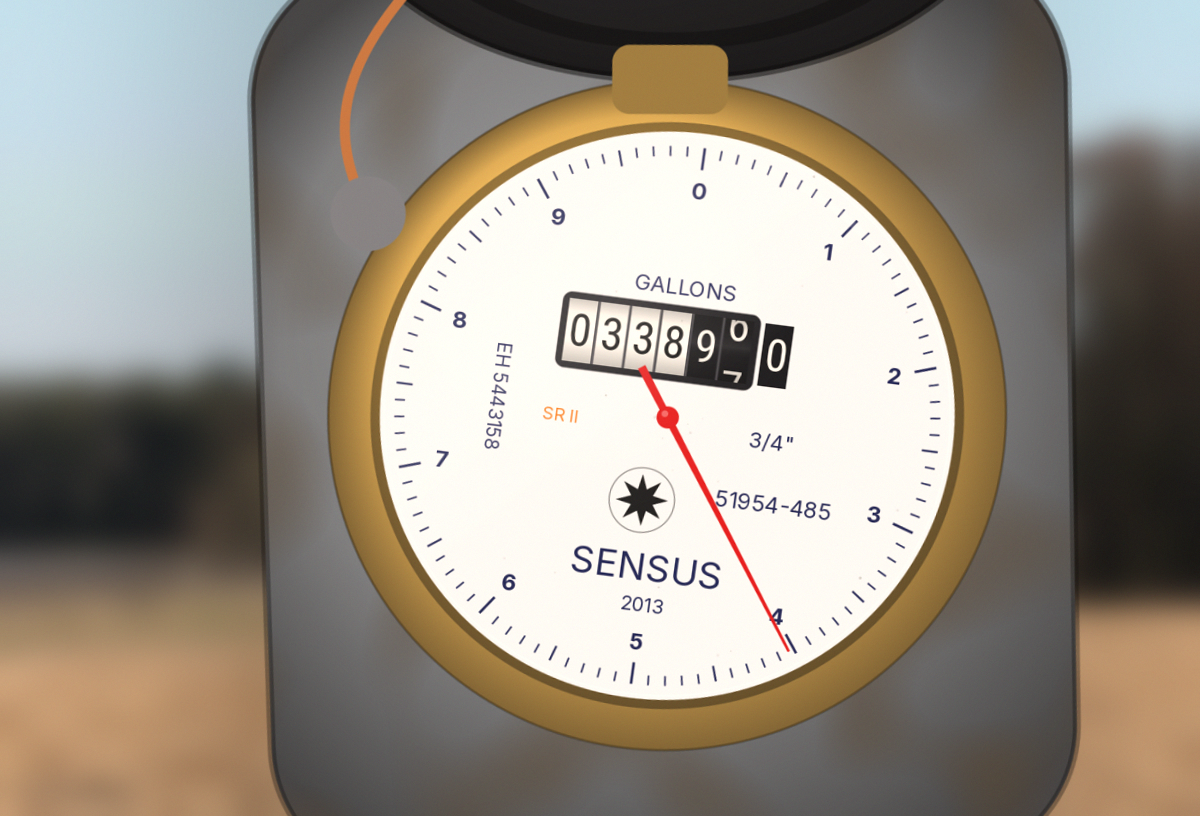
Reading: {"value": 338964.0, "unit": "gal"}
